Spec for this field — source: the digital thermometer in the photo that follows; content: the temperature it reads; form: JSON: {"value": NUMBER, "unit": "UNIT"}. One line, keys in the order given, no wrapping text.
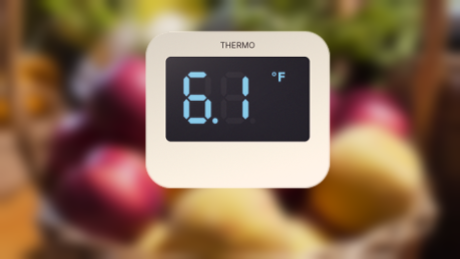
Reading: {"value": 6.1, "unit": "°F"}
